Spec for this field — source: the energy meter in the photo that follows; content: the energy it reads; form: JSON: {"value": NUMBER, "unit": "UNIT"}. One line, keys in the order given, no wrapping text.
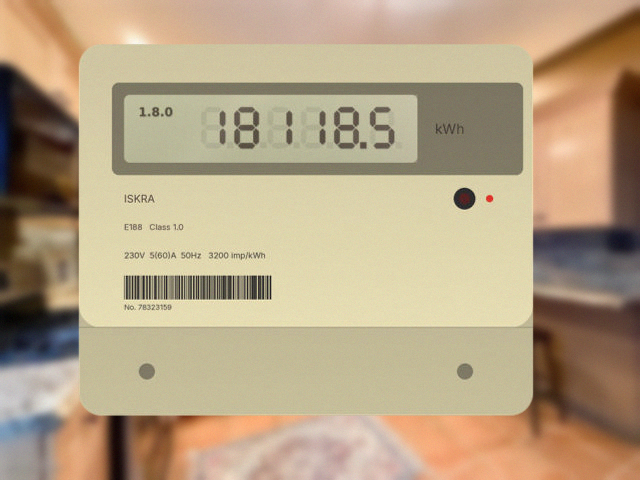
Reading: {"value": 18118.5, "unit": "kWh"}
